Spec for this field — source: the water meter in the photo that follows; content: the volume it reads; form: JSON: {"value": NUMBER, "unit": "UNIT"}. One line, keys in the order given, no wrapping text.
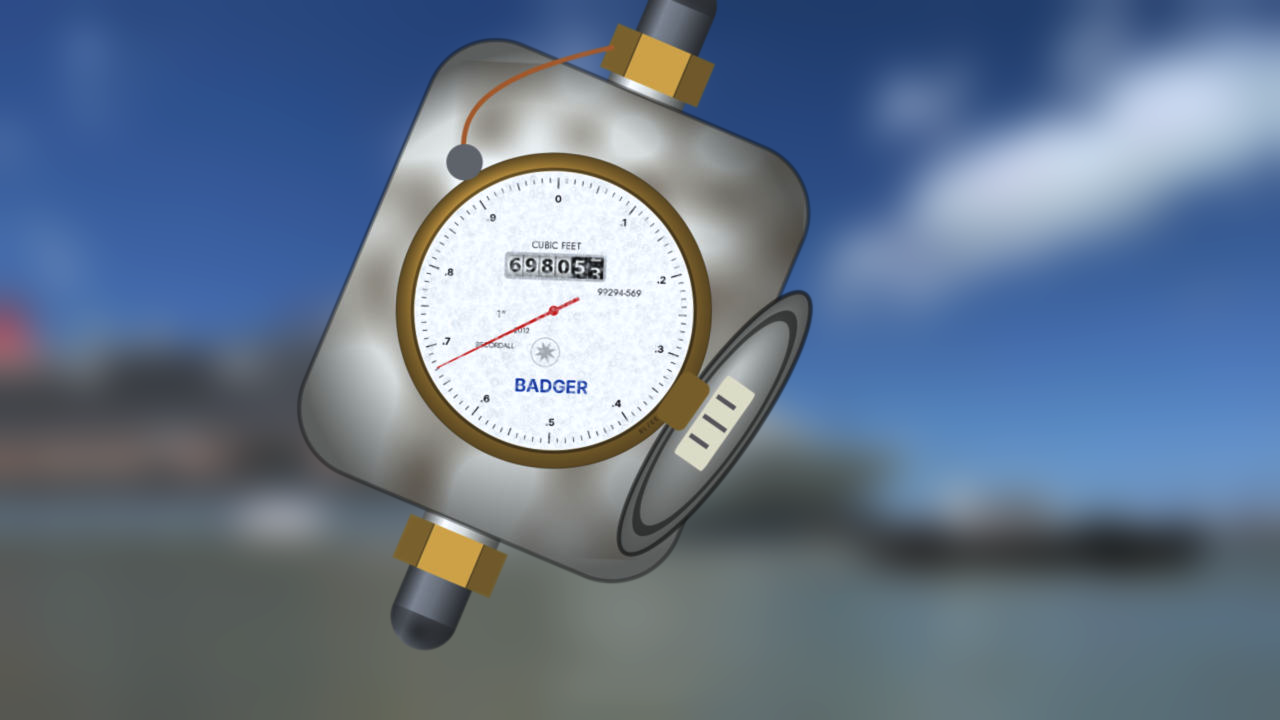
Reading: {"value": 698052.67, "unit": "ft³"}
